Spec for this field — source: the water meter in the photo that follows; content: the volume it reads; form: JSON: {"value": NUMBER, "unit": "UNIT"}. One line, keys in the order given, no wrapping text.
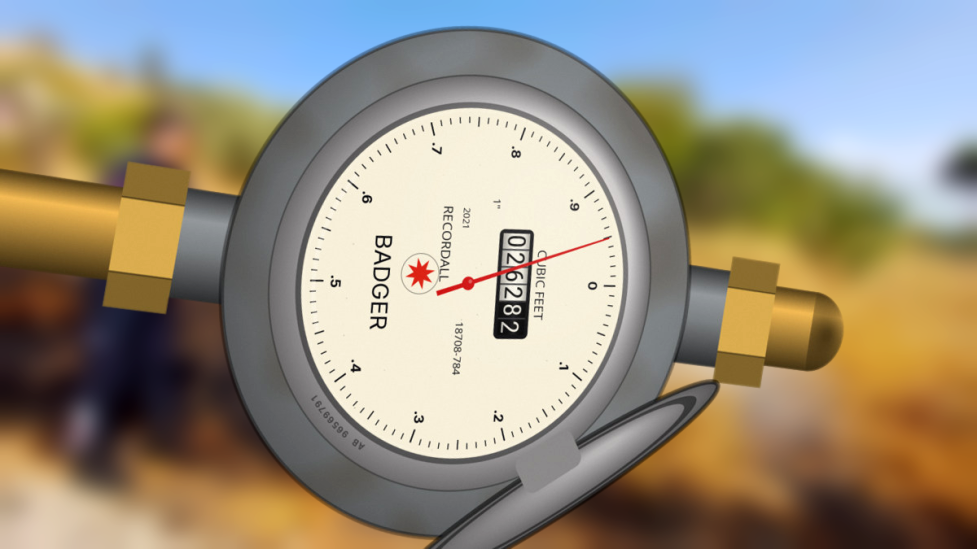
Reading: {"value": 26281.95, "unit": "ft³"}
